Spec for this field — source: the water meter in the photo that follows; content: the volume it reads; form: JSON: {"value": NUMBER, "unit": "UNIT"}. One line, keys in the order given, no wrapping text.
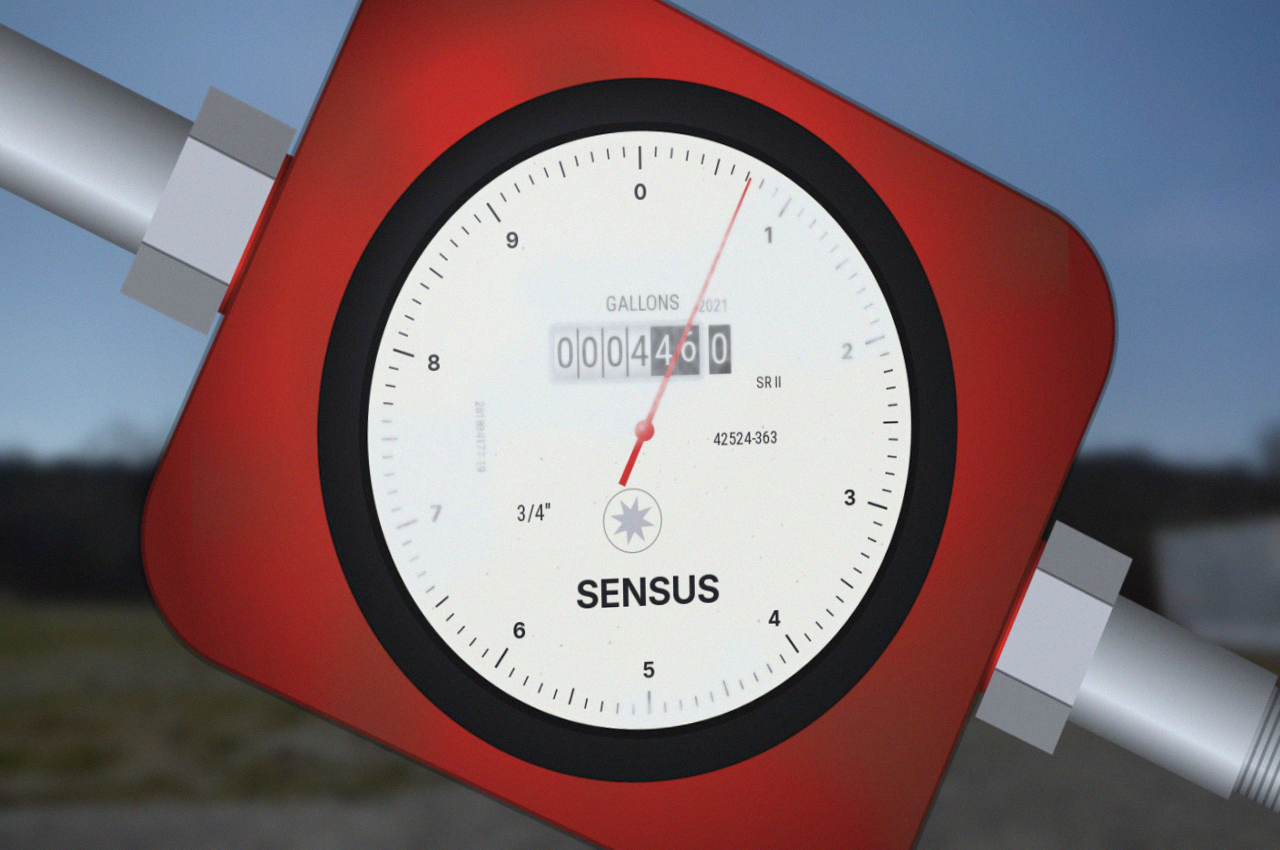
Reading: {"value": 4460.7, "unit": "gal"}
